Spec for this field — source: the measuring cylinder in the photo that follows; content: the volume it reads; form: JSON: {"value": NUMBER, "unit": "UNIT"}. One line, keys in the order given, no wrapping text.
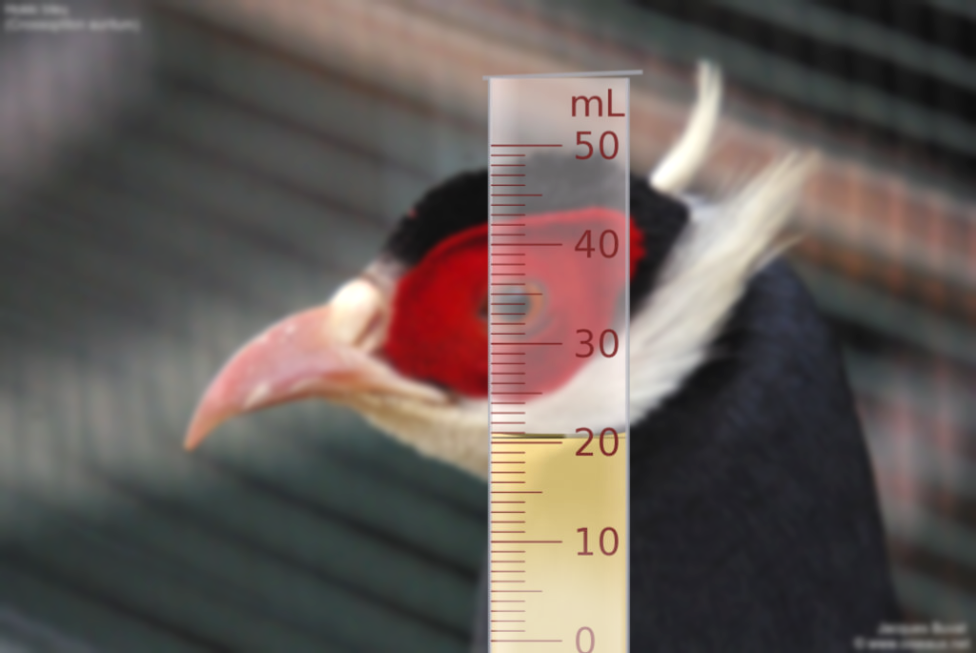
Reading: {"value": 20.5, "unit": "mL"}
